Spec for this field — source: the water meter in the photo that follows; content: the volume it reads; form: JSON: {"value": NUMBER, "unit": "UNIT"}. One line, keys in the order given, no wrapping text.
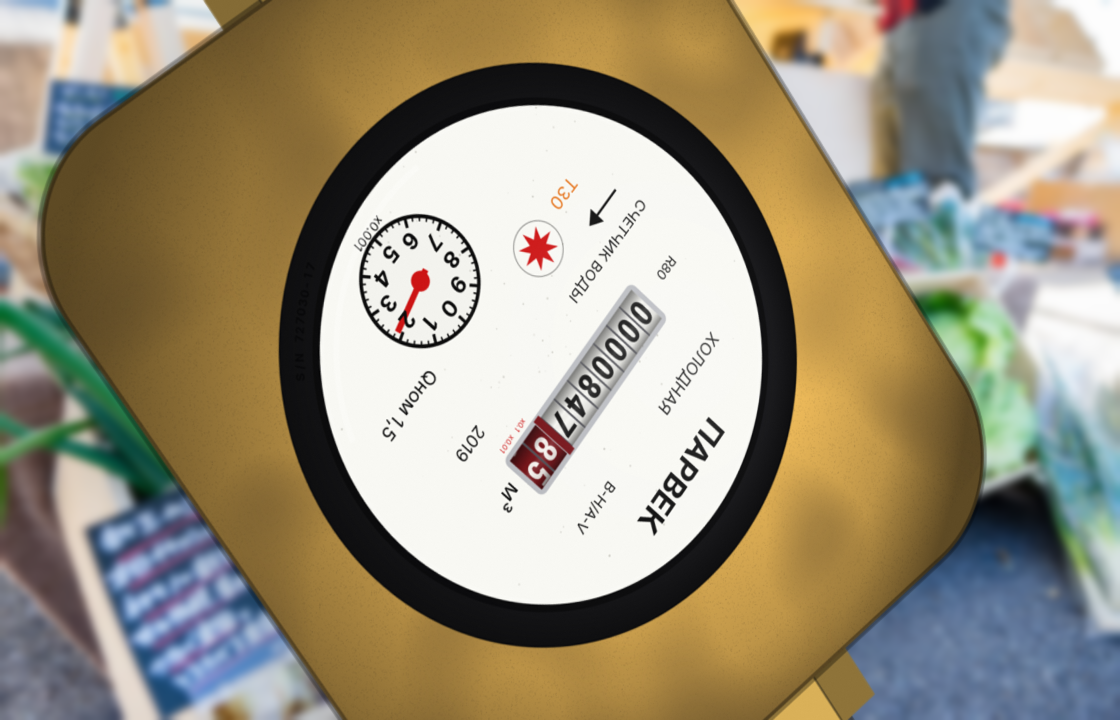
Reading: {"value": 847.852, "unit": "m³"}
